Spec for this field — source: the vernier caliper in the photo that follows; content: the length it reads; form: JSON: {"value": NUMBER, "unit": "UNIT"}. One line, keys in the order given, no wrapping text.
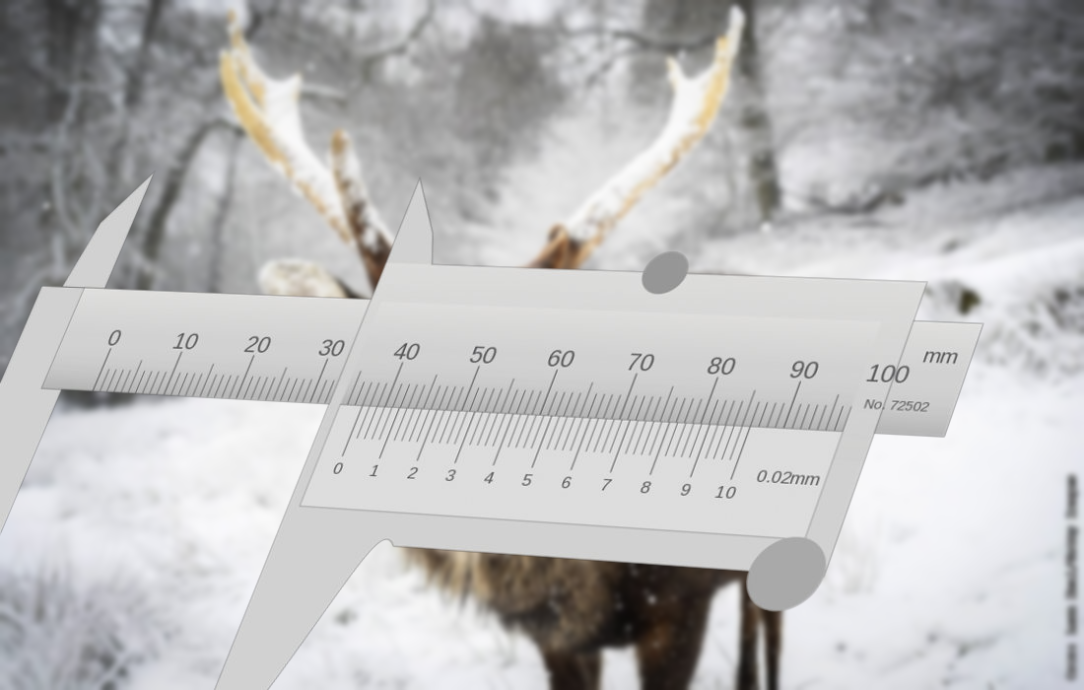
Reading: {"value": 37.0, "unit": "mm"}
